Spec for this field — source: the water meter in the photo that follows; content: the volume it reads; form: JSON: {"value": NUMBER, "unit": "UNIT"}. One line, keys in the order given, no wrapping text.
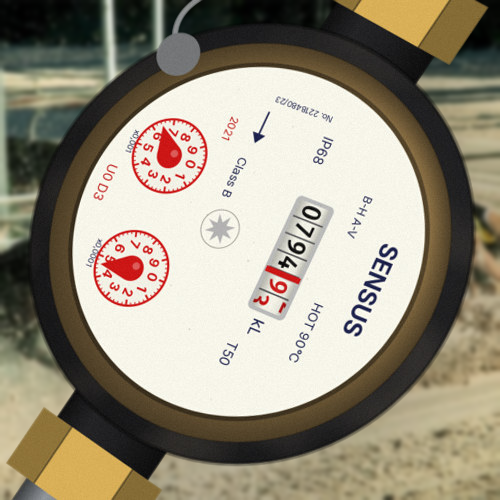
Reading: {"value": 794.9264, "unit": "kL"}
